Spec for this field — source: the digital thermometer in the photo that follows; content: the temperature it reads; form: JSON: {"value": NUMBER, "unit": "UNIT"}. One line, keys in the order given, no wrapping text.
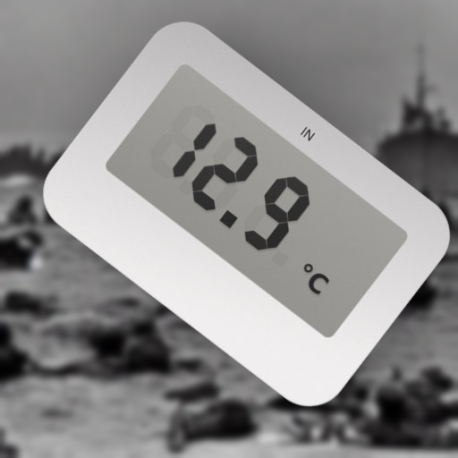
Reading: {"value": 12.9, "unit": "°C"}
